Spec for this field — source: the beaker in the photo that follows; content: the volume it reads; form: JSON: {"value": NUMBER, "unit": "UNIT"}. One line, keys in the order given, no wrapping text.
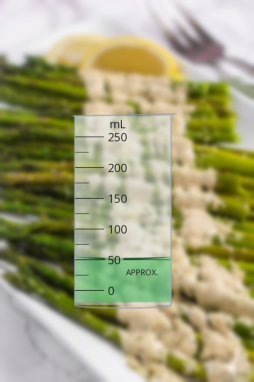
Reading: {"value": 50, "unit": "mL"}
